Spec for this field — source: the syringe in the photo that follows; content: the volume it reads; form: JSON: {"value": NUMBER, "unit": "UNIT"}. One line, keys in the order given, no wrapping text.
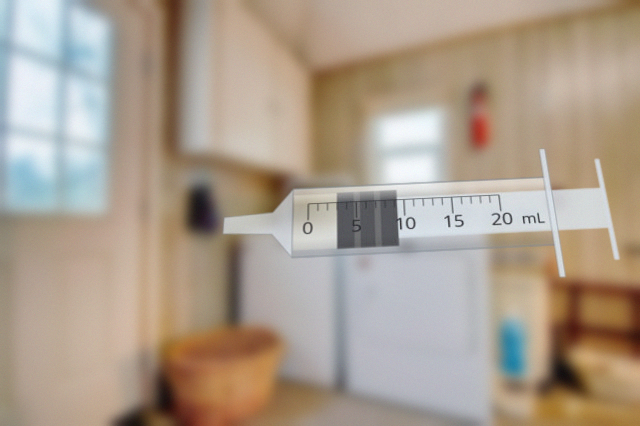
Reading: {"value": 3, "unit": "mL"}
